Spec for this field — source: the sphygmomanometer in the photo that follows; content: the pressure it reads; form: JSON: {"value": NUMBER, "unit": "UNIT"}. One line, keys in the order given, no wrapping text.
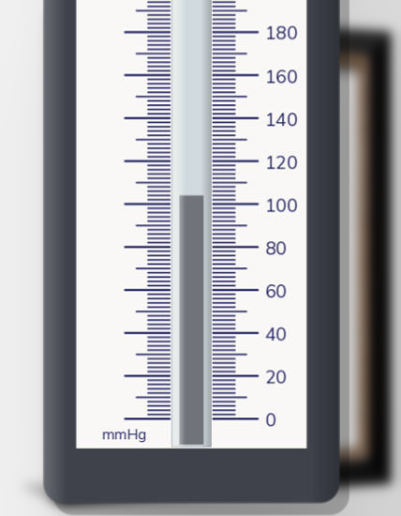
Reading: {"value": 104, "unit": "mmHg"}
